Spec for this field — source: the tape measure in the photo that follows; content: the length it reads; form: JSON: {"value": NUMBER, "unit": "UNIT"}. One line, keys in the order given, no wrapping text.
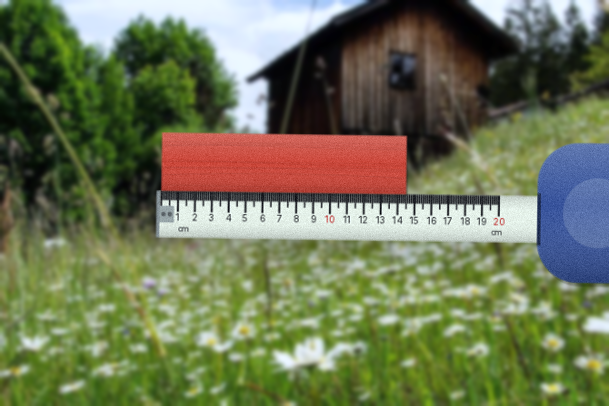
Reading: {"value": 14.5, "unit": "cm"}
